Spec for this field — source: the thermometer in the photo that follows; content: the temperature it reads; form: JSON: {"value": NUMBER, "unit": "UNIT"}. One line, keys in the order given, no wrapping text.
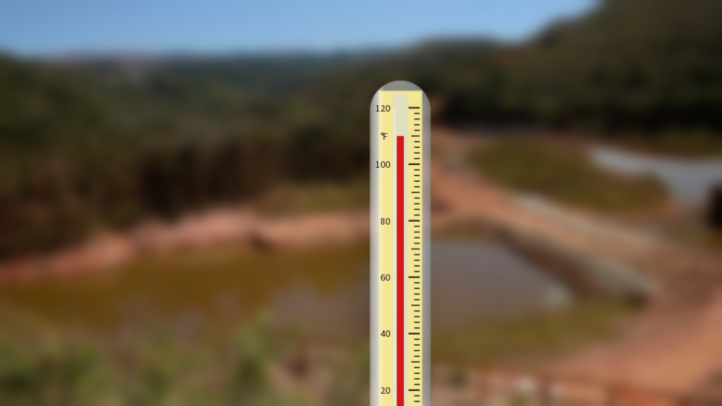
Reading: {"value": 110, "unit": "°F"}
